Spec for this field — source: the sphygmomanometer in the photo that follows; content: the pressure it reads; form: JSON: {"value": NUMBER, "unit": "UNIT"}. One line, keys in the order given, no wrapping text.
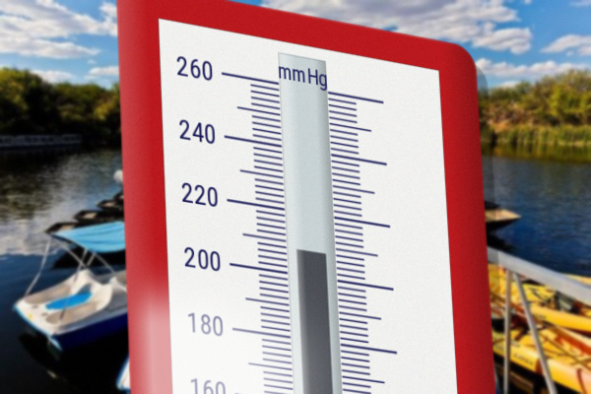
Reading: {"value": 208, "unit": "mmHg"}
